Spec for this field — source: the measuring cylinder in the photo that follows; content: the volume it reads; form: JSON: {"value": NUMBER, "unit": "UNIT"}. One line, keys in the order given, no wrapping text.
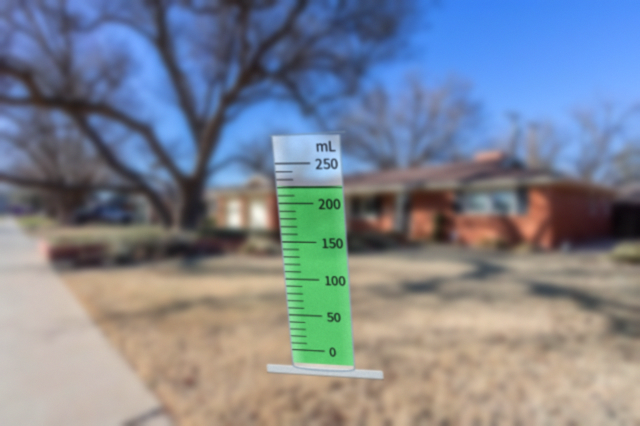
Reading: {"value": 220, "unit": "mL"}
